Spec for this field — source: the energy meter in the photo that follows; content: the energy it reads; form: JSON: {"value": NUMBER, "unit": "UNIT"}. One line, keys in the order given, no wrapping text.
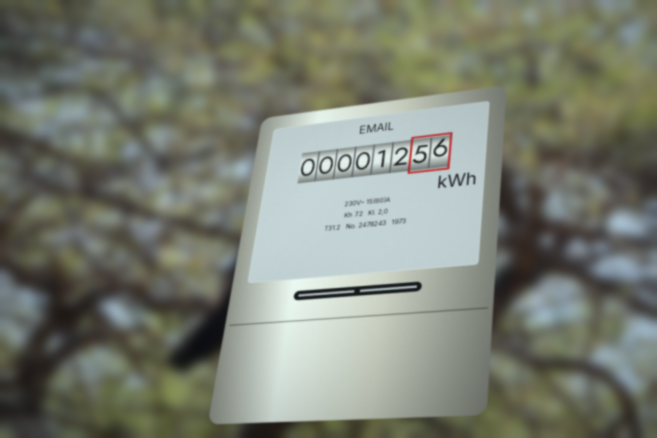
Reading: {"value": 12.56, "unit": "kWh"}
